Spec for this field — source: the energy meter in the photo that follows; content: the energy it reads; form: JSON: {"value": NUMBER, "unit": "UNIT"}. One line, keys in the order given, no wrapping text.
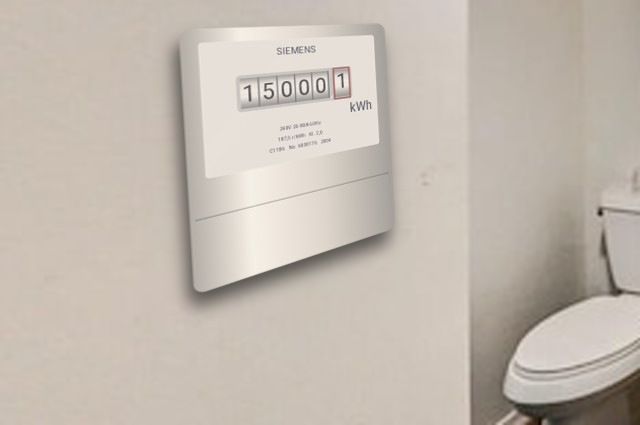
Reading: {"value": 15000.1, "unit": "kWh"}
